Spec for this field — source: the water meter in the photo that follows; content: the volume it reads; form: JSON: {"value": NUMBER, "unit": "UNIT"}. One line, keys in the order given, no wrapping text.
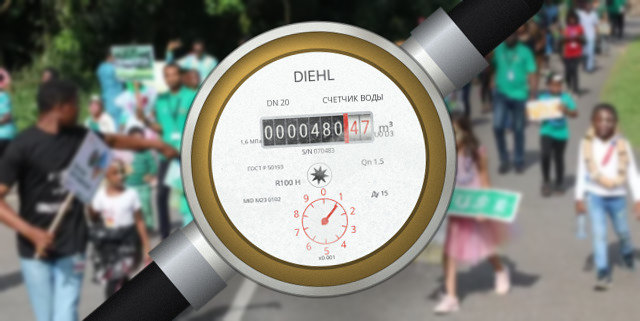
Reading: {"value": 480.471, "unit": "m³"}
